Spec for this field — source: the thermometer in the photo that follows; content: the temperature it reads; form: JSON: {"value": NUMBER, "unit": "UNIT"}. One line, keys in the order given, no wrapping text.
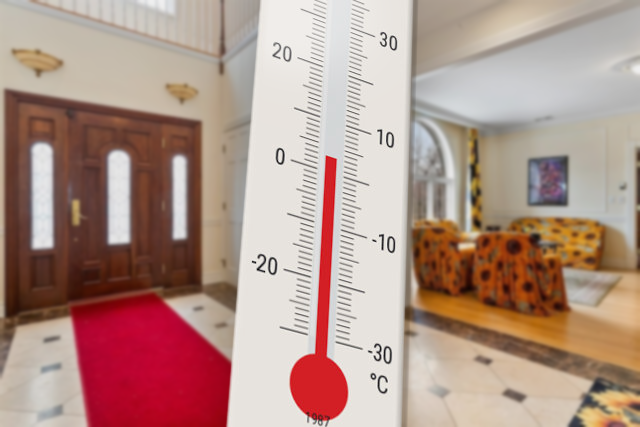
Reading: {"value": 3, "unit": "°C"}
